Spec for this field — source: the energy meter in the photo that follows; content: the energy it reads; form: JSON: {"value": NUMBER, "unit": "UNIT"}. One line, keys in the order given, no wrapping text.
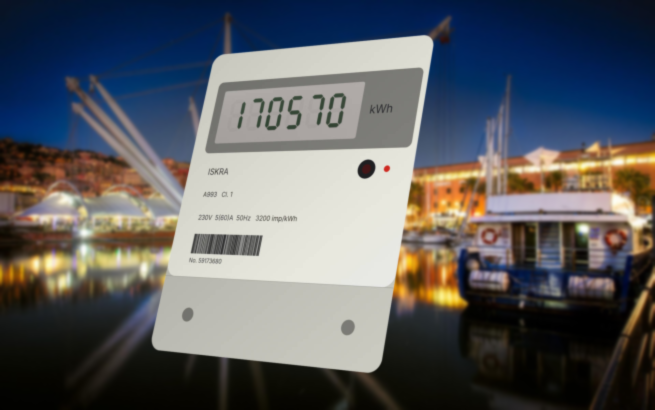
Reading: {"value": 170570, "unit": "kWh"}
